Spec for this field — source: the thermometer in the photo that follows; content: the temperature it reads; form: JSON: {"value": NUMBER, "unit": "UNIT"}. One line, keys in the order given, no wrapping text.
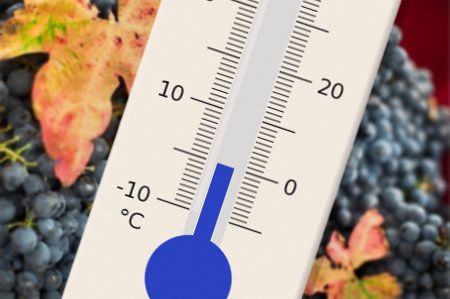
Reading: {"value": 0, "unit": "°C"}
